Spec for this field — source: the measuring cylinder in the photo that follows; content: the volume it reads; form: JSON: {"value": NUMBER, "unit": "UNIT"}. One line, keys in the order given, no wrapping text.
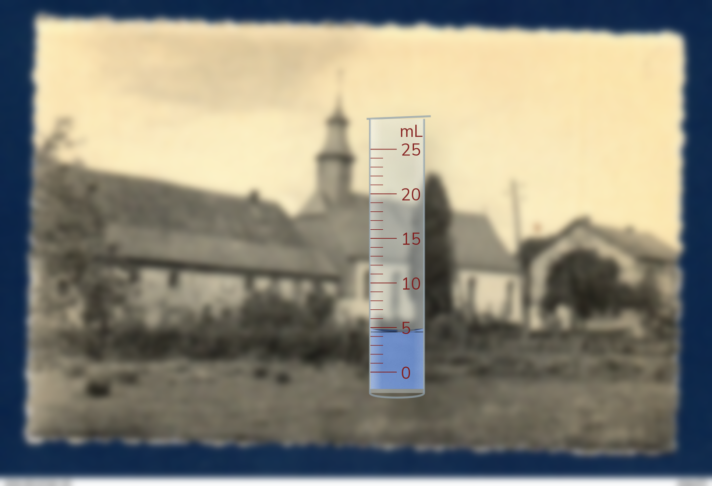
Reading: {"value": 4.5, "unit": "mL"}
